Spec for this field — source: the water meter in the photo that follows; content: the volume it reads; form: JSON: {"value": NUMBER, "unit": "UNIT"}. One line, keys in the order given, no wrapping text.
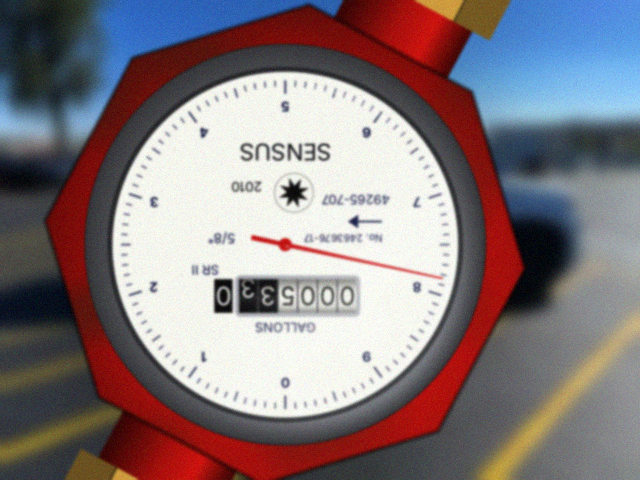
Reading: {"value": 5327.8, "unit": "gal"}
